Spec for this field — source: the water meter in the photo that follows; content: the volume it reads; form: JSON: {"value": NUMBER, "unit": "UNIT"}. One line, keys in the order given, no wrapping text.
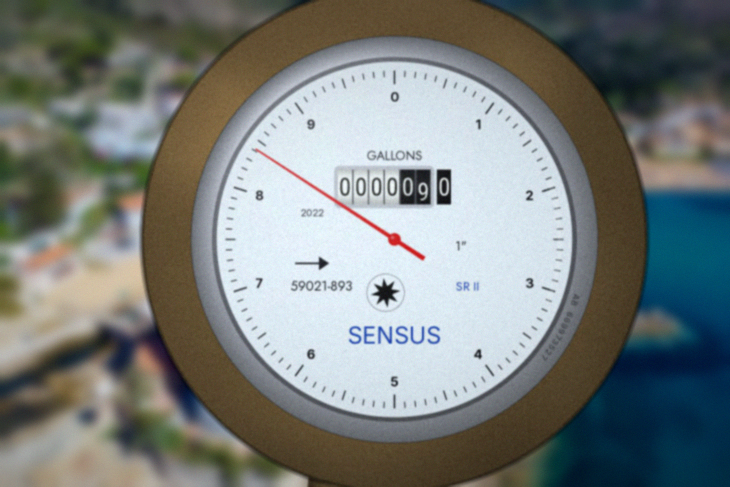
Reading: {"value": 88.4, "unit": "gal"}
